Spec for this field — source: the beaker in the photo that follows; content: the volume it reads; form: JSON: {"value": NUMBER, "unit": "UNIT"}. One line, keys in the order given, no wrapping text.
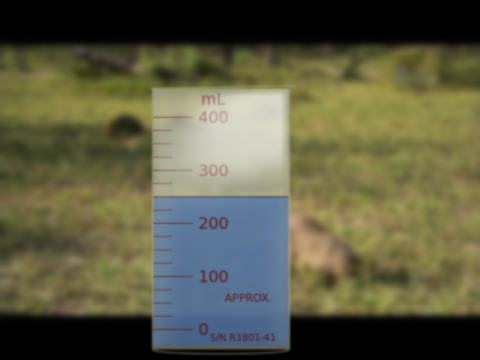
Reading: {"value": 250, "unit": "mL"}
